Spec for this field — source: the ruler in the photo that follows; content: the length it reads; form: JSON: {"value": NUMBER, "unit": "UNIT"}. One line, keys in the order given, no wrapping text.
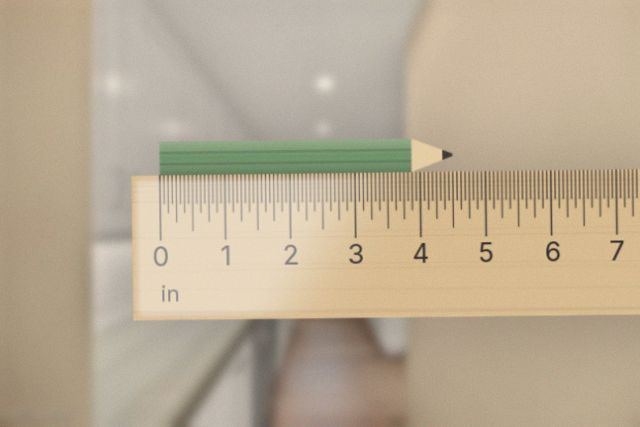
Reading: {"value": 4.5, "unit": "in"}
